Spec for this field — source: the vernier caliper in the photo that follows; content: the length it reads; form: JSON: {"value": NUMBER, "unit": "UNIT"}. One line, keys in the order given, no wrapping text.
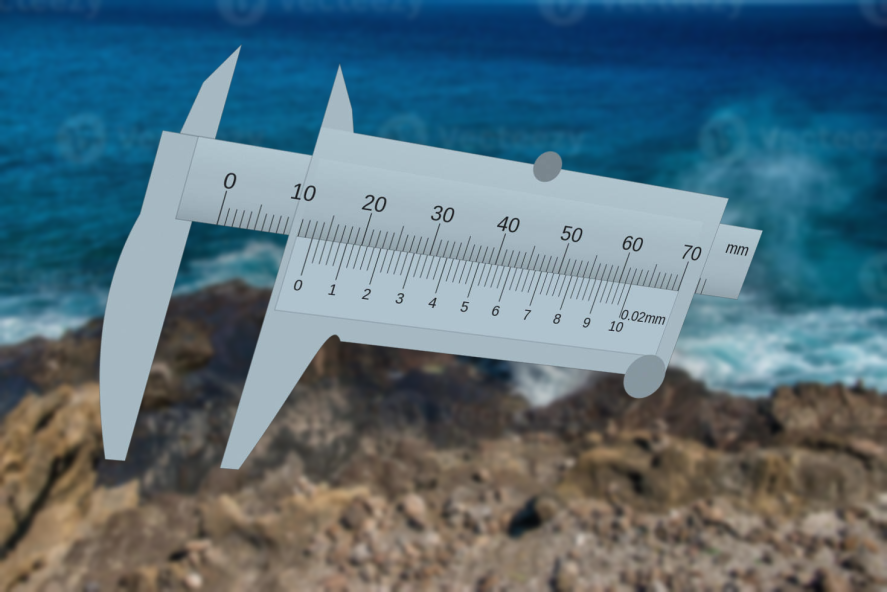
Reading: {"value": 13.0, "unit": "mm"}
